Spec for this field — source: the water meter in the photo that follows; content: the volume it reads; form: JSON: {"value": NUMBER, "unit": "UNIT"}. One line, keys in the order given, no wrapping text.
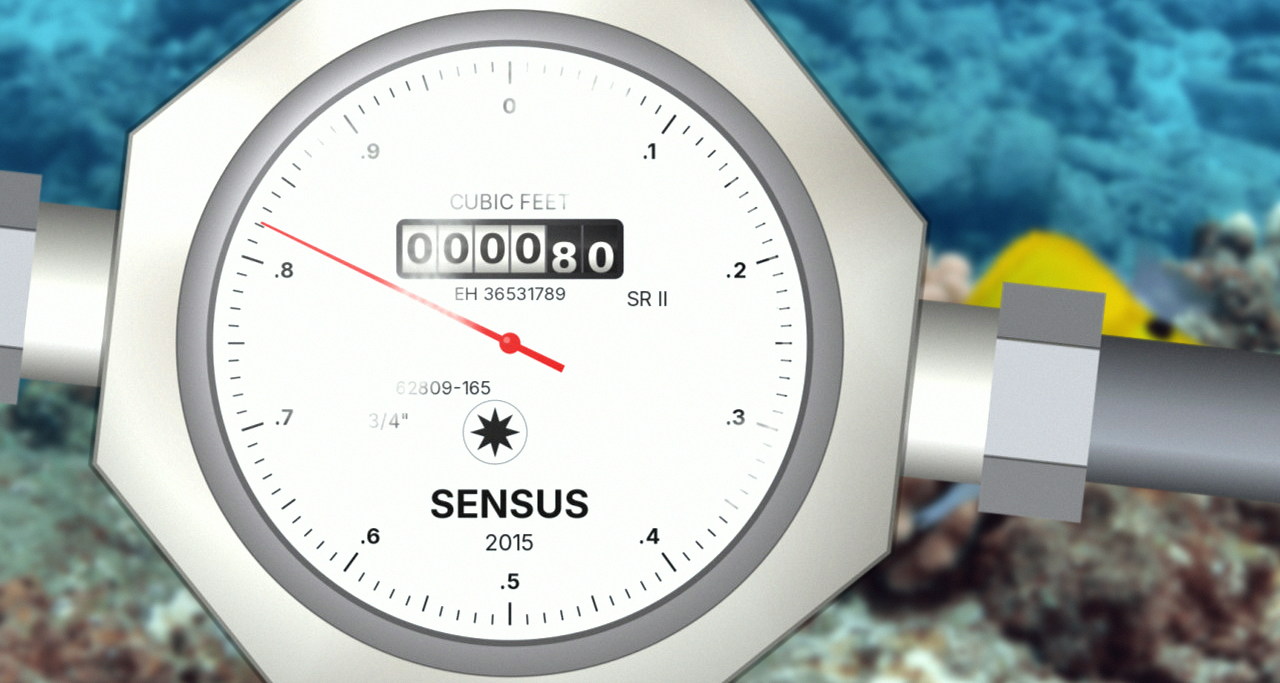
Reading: {"value": 79.82, "unit": "ft³"}
